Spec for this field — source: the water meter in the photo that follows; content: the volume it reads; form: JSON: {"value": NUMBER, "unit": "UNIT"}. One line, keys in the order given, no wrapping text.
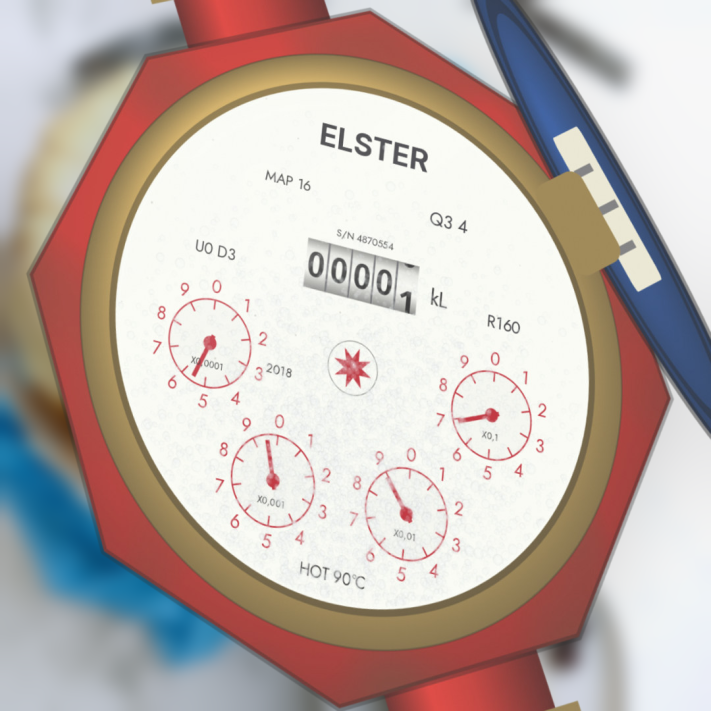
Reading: {"value": 0.6895, "unit": "kL"}
